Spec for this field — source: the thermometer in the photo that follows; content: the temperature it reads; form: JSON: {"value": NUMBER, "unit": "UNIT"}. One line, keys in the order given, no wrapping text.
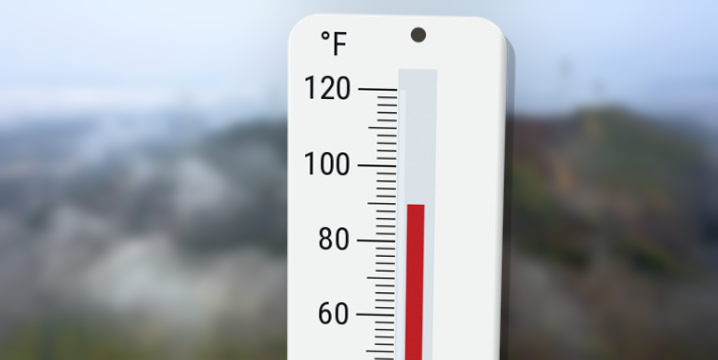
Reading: {"value": 90, "unit": "°F"}
